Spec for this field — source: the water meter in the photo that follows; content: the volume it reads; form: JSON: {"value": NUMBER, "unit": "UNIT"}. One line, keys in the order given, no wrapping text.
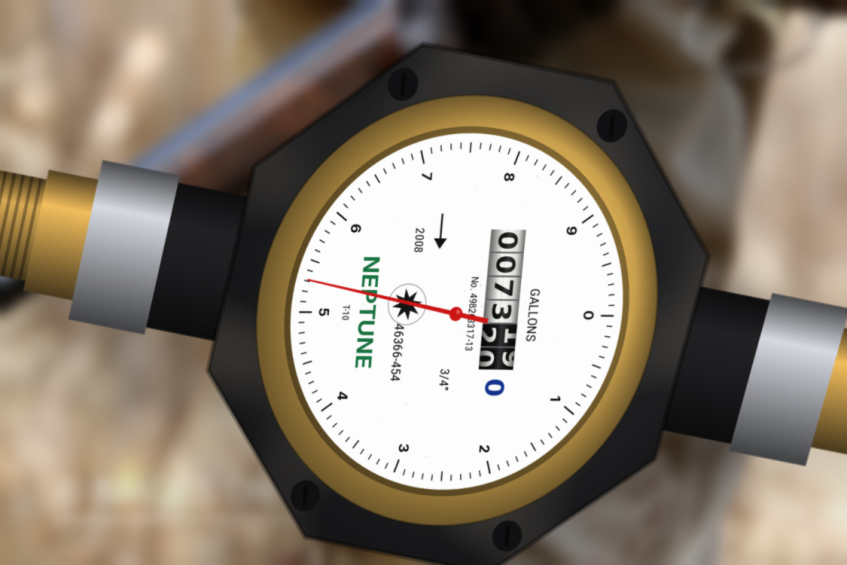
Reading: {"value": 73195.3, "unit": "gal"}
